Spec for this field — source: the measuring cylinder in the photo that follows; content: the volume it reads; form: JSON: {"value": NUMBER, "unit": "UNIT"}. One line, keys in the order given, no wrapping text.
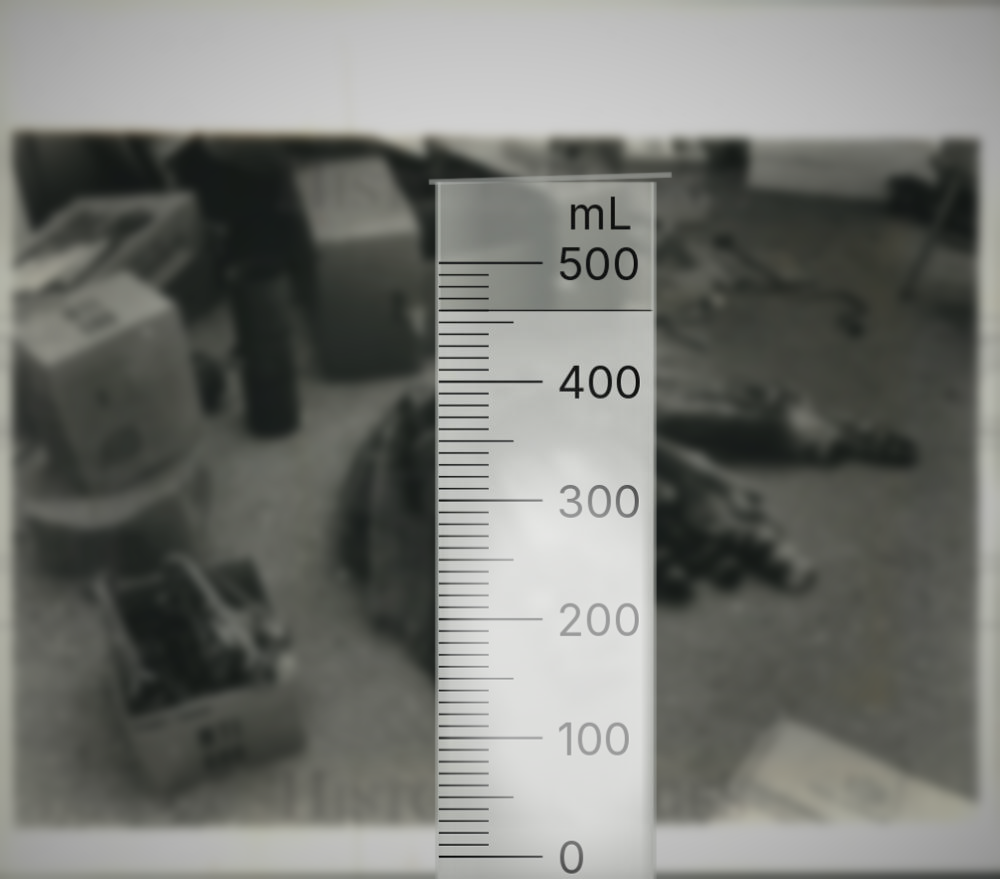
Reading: {"value": 460, "unit": "mL"}
